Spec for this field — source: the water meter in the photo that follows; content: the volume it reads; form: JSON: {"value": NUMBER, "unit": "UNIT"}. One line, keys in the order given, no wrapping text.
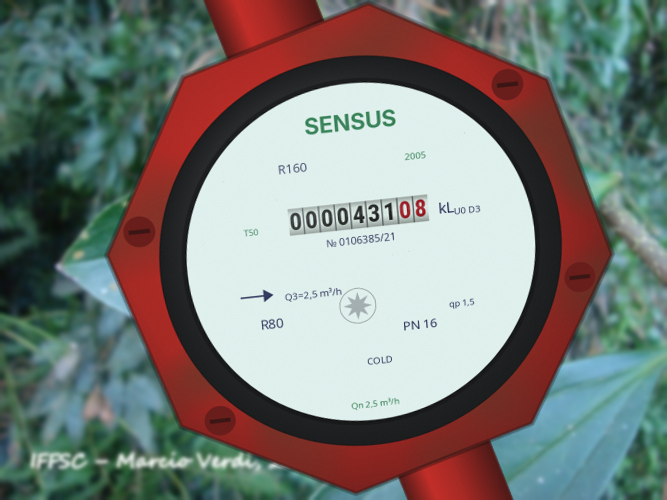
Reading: {"value": 431.08, "unit": "kL"}
